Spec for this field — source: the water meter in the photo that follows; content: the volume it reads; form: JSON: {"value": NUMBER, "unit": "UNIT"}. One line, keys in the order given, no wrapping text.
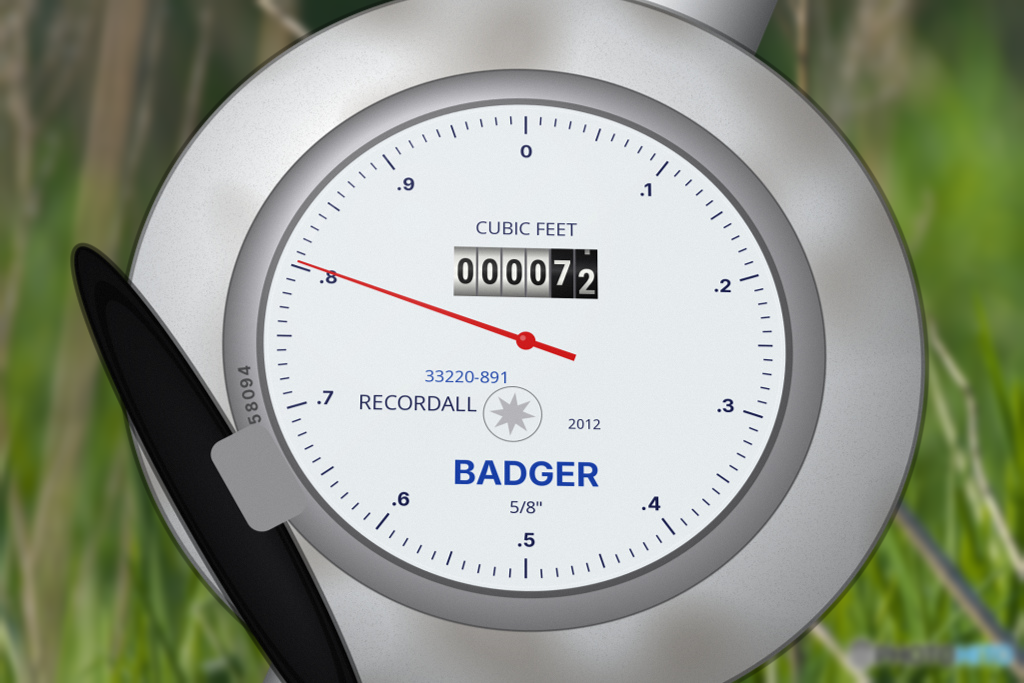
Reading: {"value": 71.80, "unit": "ft³"}
